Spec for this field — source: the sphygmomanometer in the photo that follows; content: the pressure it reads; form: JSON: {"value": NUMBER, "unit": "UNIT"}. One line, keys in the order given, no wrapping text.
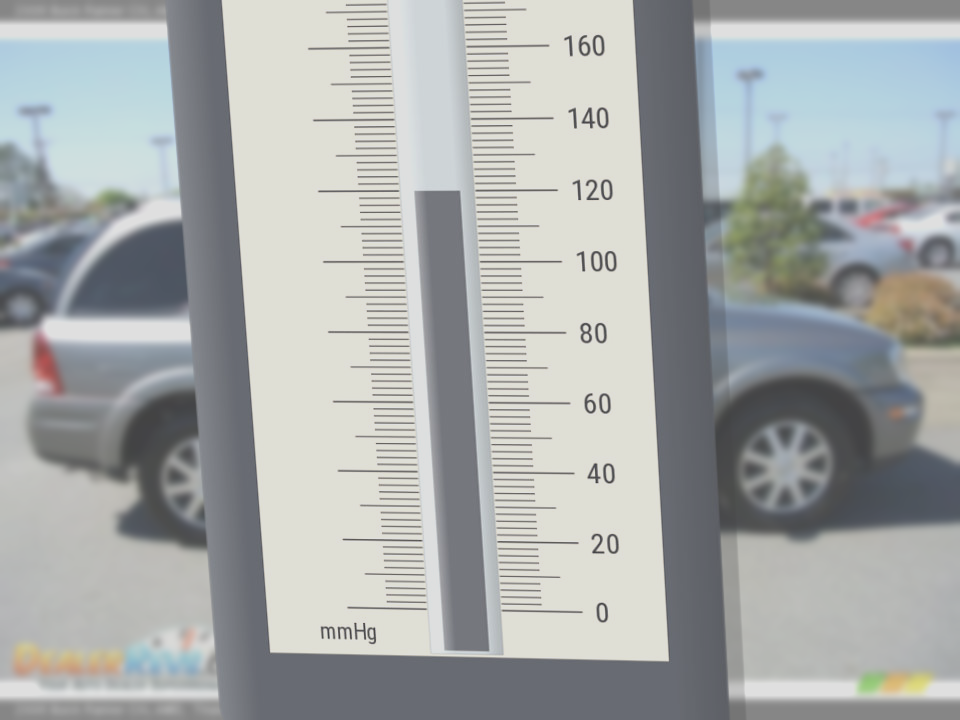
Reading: {"value": 120, "unit": "mmHg"}
